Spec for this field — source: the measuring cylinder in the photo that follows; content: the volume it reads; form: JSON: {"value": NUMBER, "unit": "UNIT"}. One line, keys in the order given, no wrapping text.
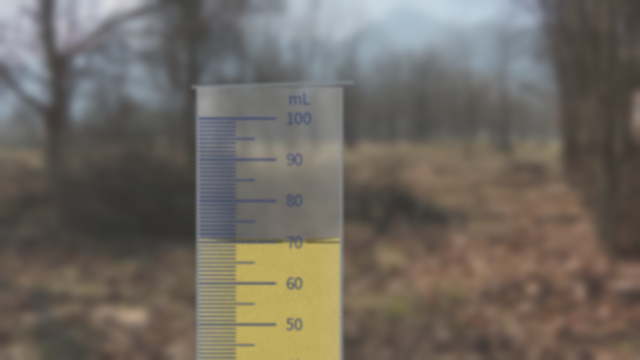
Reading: {"value": 70, "unit": "mL"}
